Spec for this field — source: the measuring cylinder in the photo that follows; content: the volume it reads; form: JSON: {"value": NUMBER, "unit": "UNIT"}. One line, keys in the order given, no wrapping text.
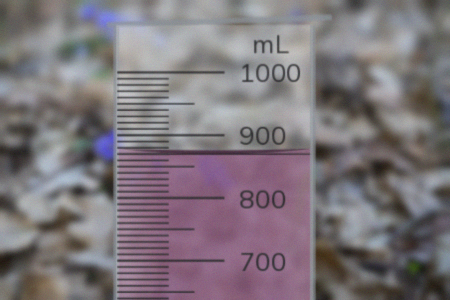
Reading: {"value": 870, "unit": "mL"}
